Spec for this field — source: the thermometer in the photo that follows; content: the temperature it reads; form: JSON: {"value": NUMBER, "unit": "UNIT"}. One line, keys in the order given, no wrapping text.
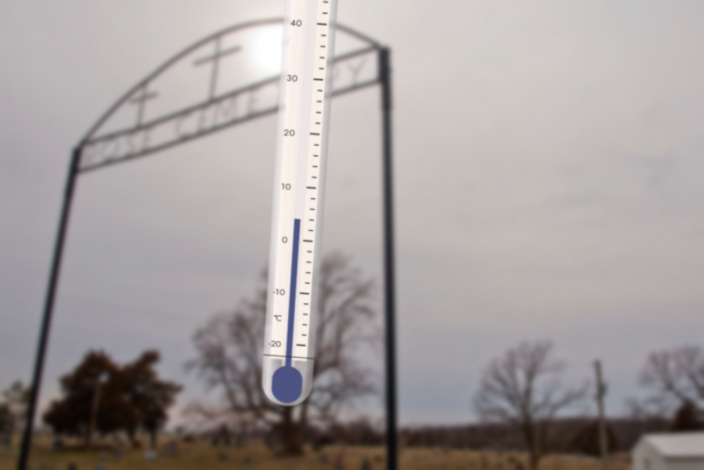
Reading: {"value": 4, "unit": "°C"}
